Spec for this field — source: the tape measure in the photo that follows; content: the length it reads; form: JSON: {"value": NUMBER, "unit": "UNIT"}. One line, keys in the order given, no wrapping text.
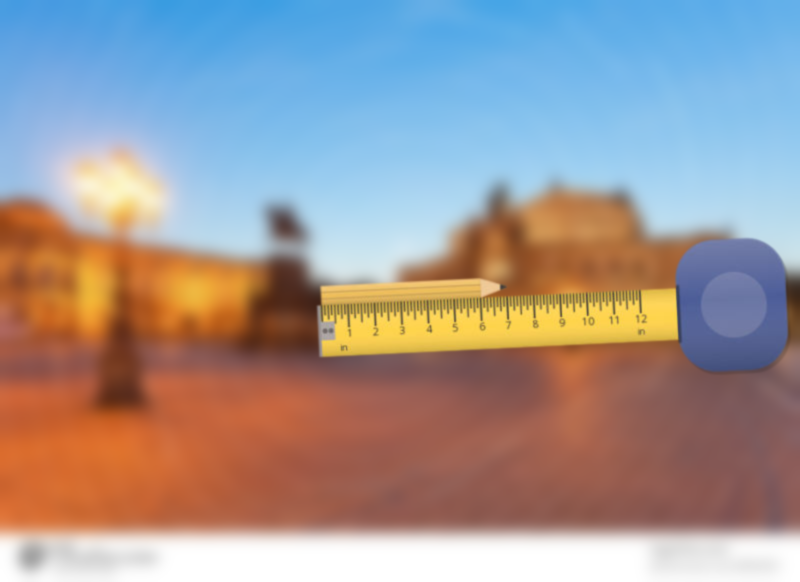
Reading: {"value": 7, "unit": "in"}
